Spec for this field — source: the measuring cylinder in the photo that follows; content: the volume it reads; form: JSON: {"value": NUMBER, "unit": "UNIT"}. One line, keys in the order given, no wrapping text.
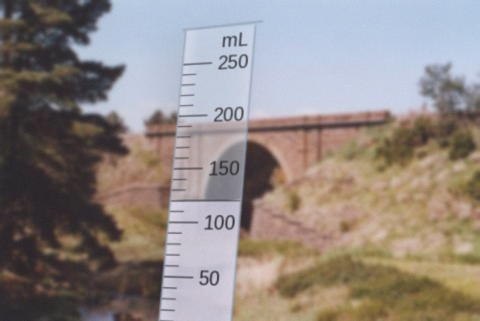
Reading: {"value": 120, "unit": "mL"}
